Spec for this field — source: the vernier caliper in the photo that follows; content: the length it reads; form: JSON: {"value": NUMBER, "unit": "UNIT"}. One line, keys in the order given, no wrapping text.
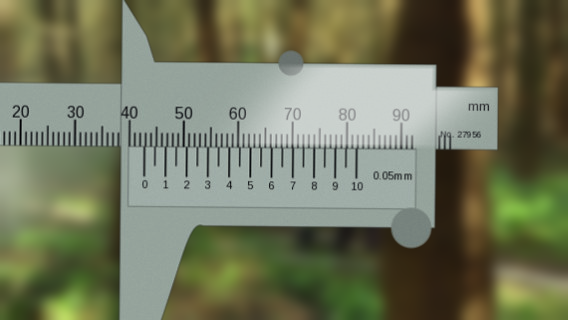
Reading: {"value": 42.8, "unit": "mm"}
